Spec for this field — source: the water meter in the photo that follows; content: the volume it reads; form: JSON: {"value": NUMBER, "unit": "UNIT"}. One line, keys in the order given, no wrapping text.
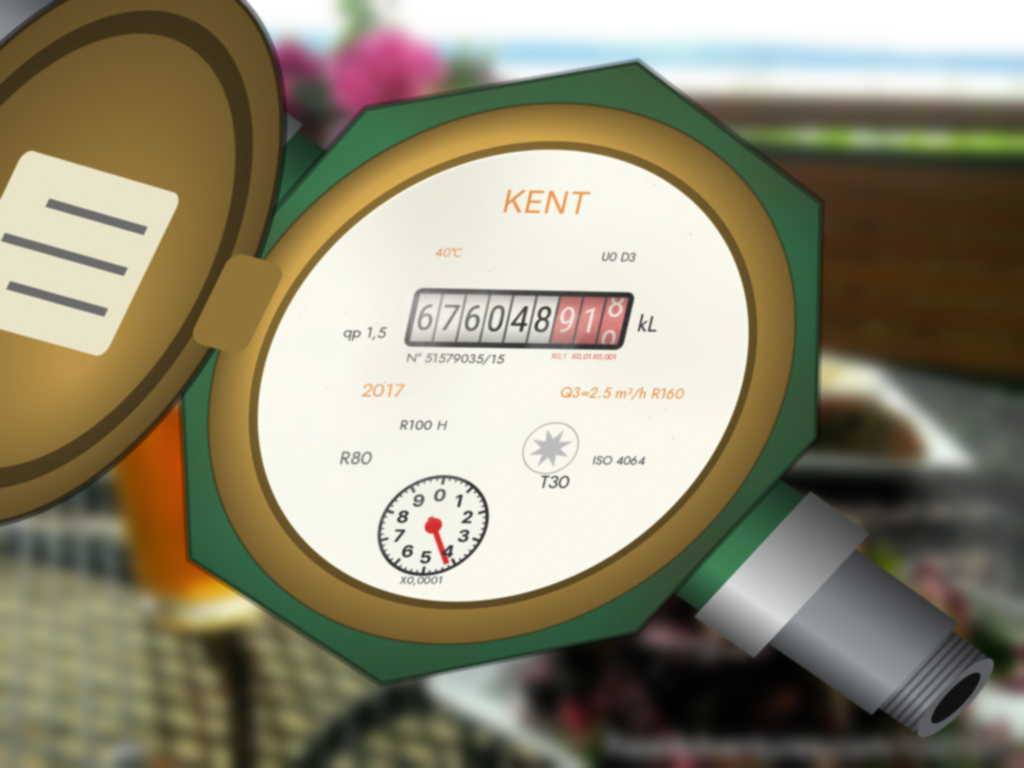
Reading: {"value": 676048.9184, "unit": "kL"}
